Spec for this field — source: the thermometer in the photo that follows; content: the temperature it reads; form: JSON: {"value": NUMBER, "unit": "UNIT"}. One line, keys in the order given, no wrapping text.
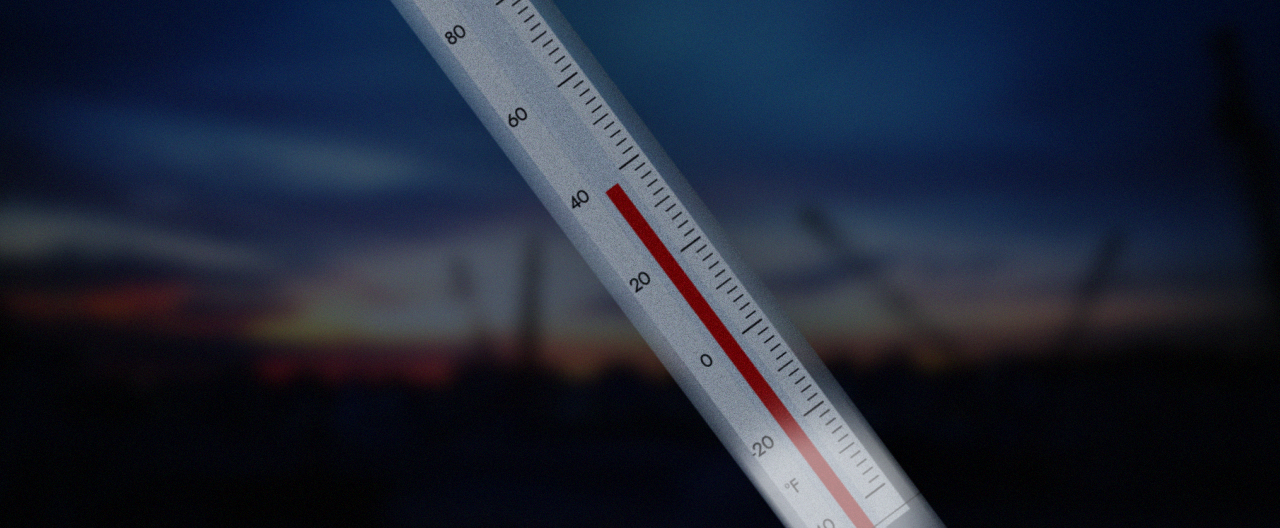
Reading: {"value": 38, "unit": "°F"}
